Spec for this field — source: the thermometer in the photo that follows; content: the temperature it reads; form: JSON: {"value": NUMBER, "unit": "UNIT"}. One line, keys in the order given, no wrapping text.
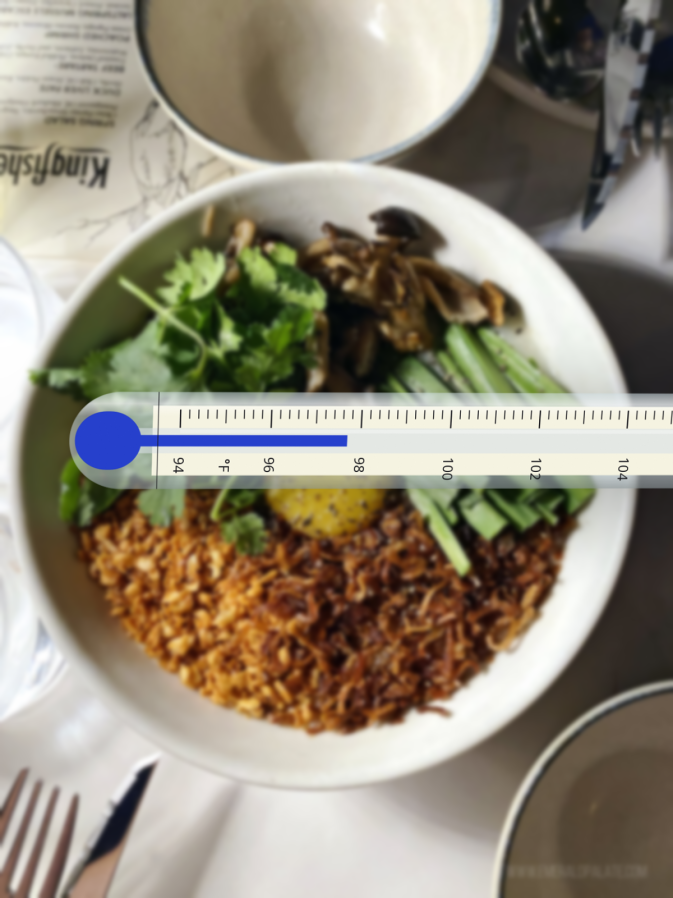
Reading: {"value": 97.7, "unit": "°F"}
